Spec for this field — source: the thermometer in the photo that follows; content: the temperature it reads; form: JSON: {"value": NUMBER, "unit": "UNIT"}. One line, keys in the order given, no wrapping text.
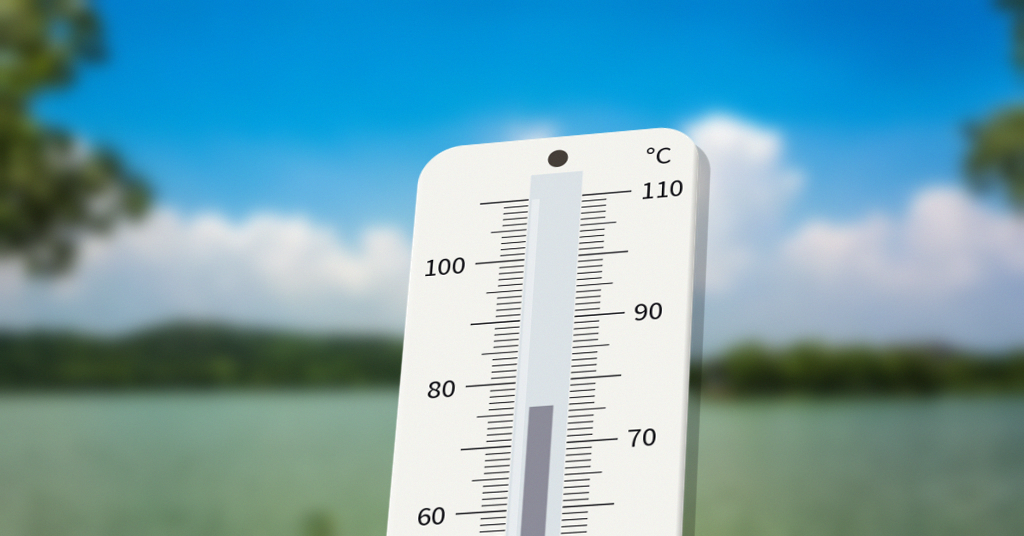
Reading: {"value": 76, "unit": "°C"}
